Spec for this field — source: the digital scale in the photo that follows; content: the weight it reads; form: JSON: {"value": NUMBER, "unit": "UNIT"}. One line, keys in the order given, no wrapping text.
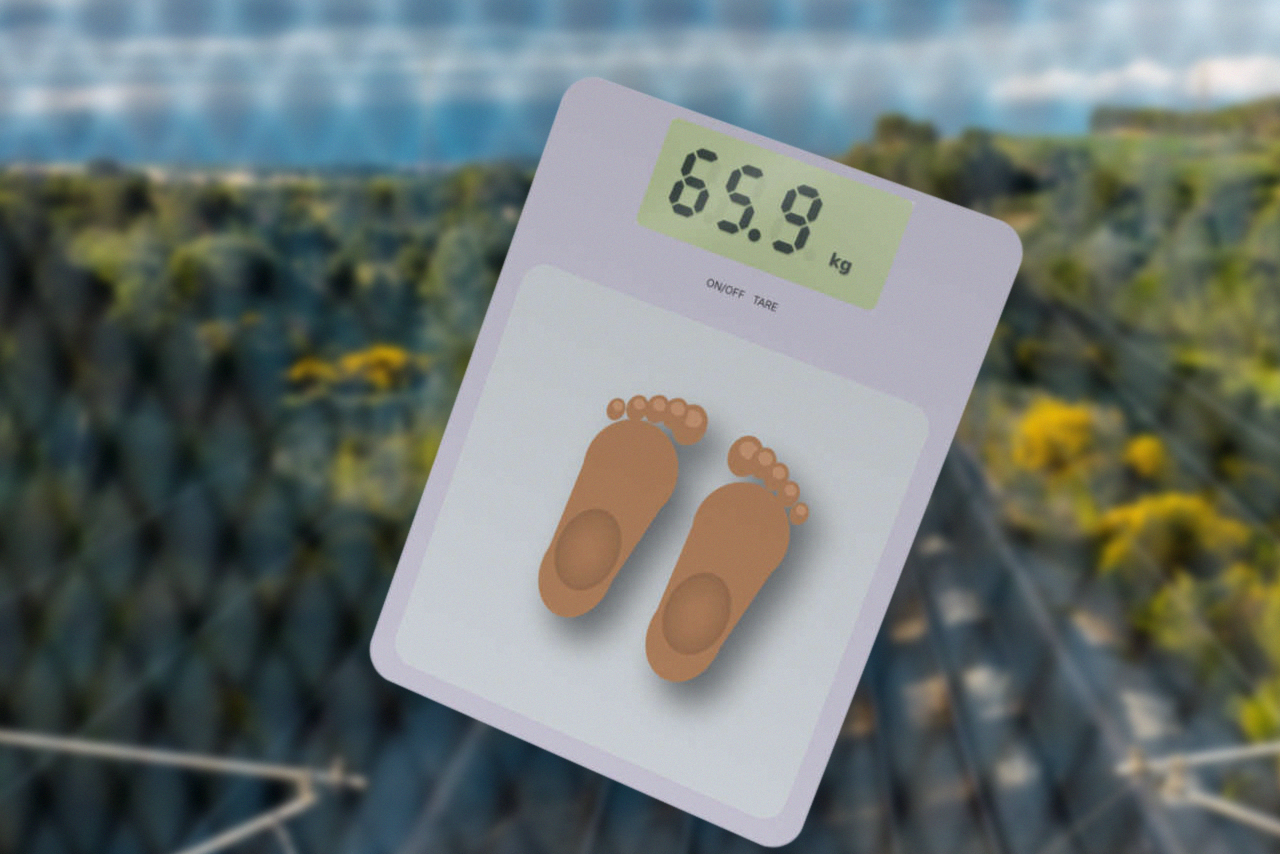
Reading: {"value": 65.9, "unit": "kg"}
